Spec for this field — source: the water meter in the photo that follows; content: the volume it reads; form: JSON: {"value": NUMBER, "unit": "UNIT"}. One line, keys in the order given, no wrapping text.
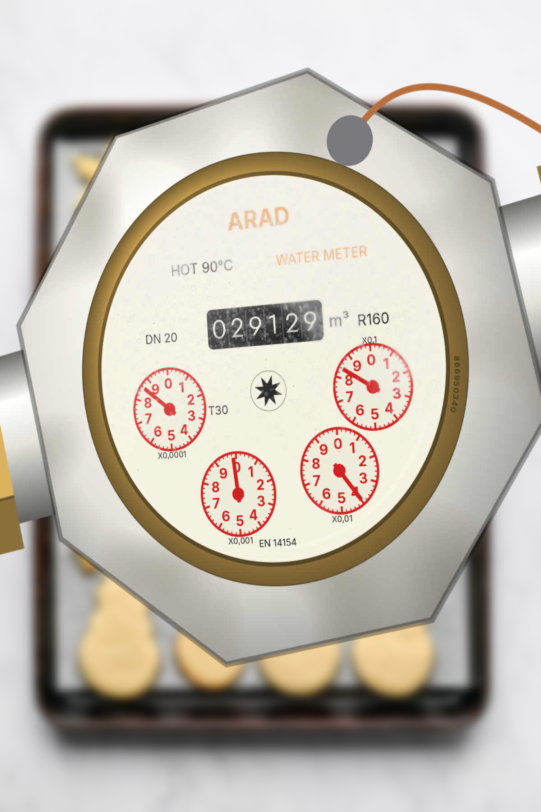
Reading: {"value": 29129.8398, "unit": "m³"}
